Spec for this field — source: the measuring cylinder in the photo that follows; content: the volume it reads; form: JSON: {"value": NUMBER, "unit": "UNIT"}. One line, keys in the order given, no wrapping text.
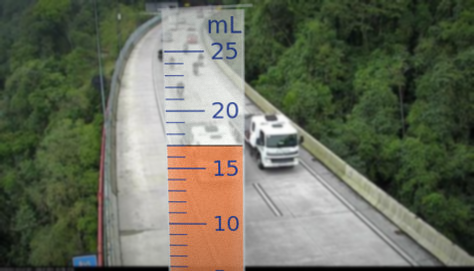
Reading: {"value": 17, "unit": "mL"}
